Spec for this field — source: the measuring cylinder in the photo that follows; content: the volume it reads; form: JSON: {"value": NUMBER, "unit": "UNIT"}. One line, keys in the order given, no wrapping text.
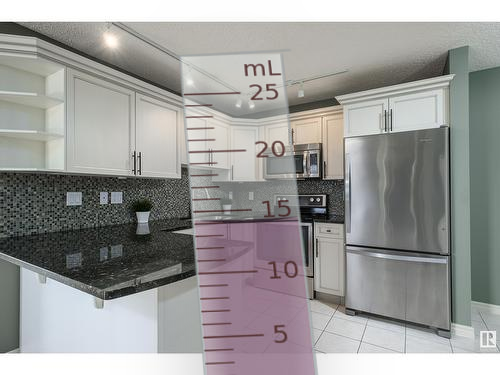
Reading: {"value": 14, "unit": "mL"}
